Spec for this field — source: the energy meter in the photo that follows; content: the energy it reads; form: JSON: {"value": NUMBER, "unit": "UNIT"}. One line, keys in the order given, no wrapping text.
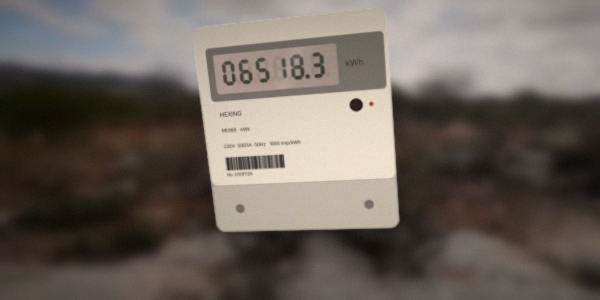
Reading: {"value": 6518.3, "unit": "kWh"}
